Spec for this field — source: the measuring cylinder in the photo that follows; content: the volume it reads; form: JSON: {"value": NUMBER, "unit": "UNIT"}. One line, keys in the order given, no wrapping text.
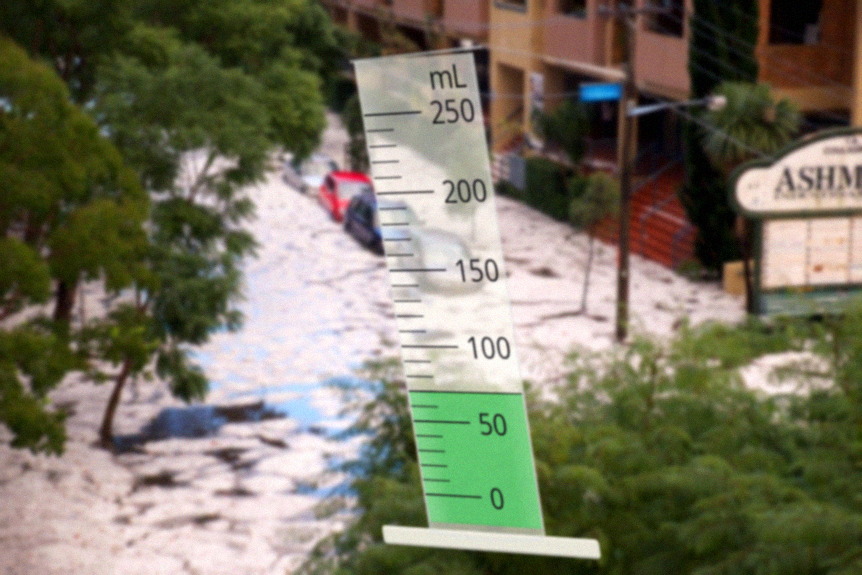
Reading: {"value": 70, "unit": "mL"}
